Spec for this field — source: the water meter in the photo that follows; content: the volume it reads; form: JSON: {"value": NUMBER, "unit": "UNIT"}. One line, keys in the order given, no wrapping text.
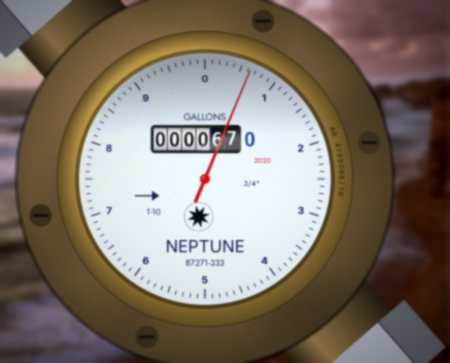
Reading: {"value": 670.6, "unit": "gal"}
